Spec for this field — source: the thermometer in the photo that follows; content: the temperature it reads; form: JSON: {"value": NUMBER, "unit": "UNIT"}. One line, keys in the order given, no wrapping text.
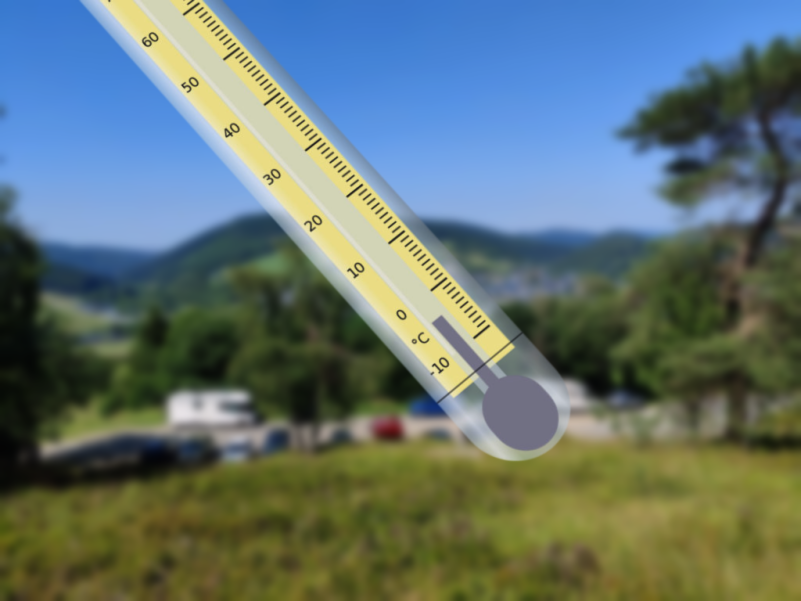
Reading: {"value": -4, "unit": "°C"}
